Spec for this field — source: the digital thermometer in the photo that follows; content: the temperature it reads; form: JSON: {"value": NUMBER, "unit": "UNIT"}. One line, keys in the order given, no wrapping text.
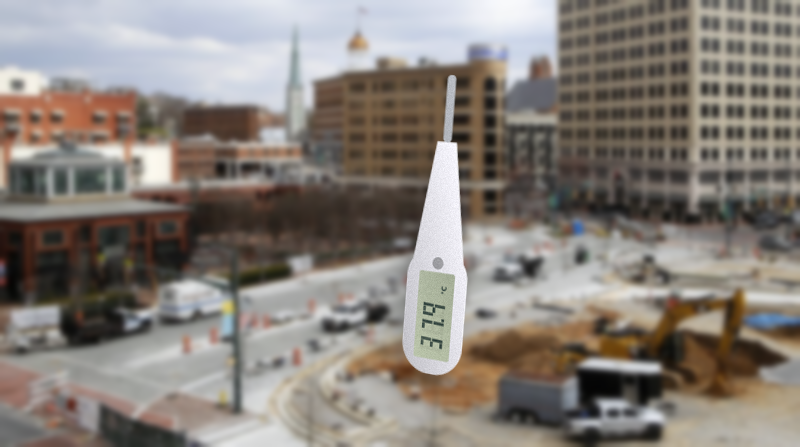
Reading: {"value": 37.9, "unit": "°C"}
